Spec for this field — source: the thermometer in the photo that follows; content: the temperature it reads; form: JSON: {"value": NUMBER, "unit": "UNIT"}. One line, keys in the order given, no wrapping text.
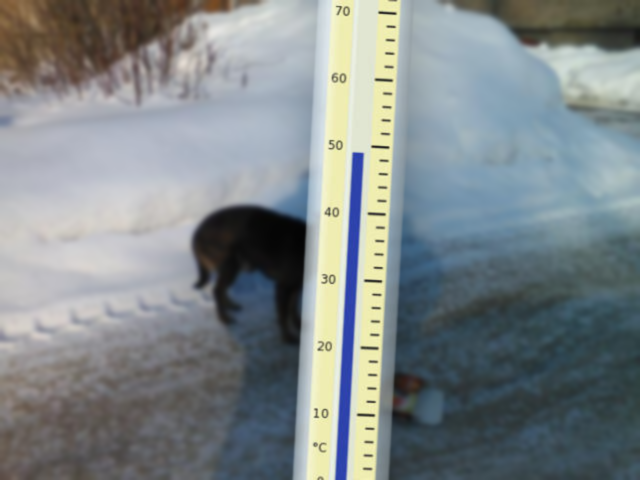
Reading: {"value": 49, "unit": "°C"}
